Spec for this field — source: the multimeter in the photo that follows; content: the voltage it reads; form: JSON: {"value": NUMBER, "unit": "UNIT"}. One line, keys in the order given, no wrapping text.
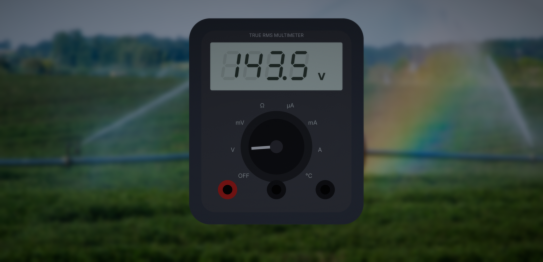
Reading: {"value": 143.5, "unit": "V"}
